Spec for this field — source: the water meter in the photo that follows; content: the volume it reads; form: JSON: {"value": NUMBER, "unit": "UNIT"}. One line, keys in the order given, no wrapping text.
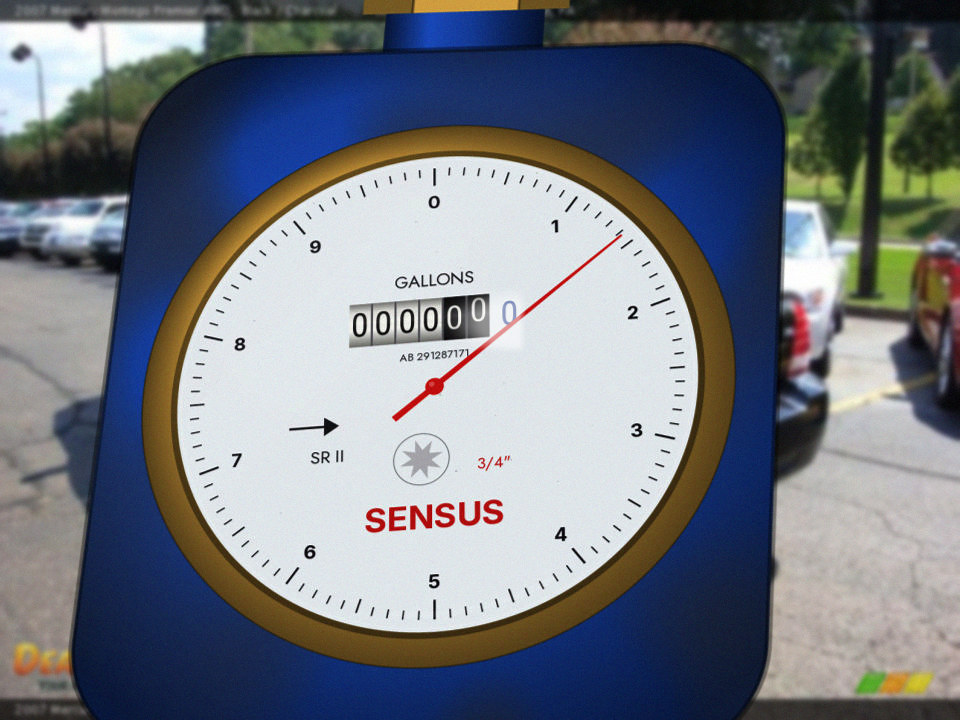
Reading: {"value": 1.4, "unit": "gal"}
